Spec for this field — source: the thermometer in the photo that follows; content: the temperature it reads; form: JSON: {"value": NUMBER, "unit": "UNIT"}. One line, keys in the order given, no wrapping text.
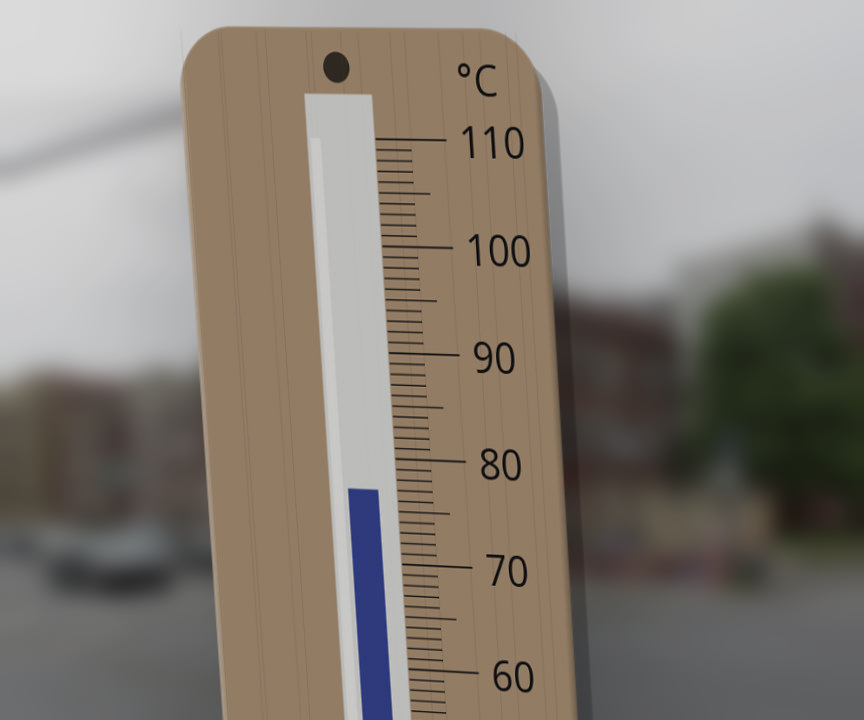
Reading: {"value": 77, "unit": "°C"}
